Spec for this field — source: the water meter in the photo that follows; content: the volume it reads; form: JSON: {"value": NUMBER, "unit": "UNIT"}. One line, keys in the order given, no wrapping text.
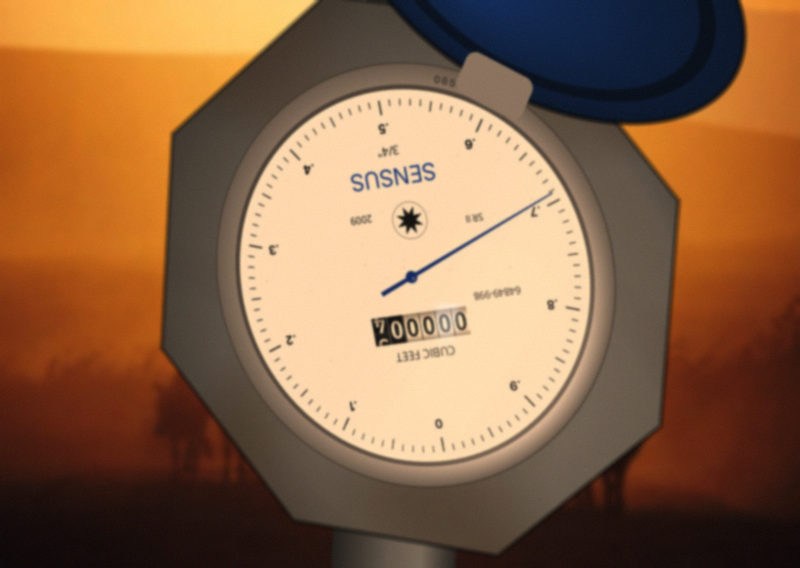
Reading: {"value": 3.69, "unit": "ft³"}
